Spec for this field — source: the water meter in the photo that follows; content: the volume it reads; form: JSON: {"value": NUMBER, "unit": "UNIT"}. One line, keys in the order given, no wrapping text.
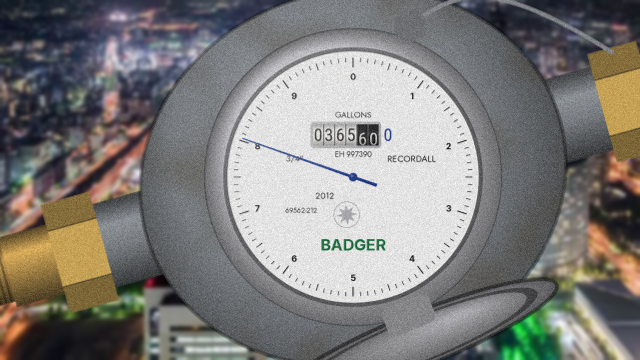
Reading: {"value": 365598.0, "unit": "gal"}
